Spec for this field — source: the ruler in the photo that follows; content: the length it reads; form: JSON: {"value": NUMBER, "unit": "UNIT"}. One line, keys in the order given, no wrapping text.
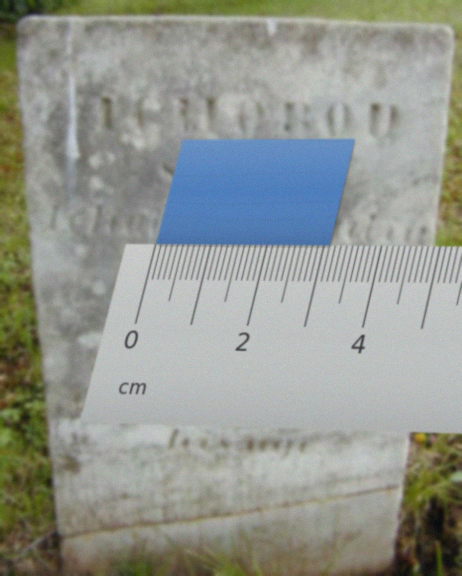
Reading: {"value": 3.1, "unit": "cm"}
